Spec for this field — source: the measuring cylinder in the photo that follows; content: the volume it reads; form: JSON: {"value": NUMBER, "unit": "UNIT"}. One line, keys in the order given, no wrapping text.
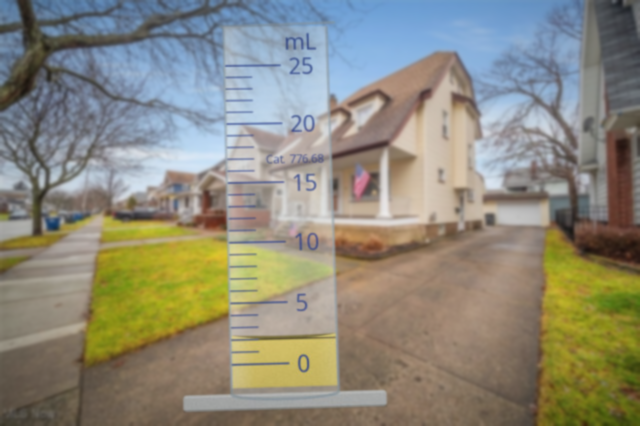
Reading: {"value": 2, "unit": "mL"}
